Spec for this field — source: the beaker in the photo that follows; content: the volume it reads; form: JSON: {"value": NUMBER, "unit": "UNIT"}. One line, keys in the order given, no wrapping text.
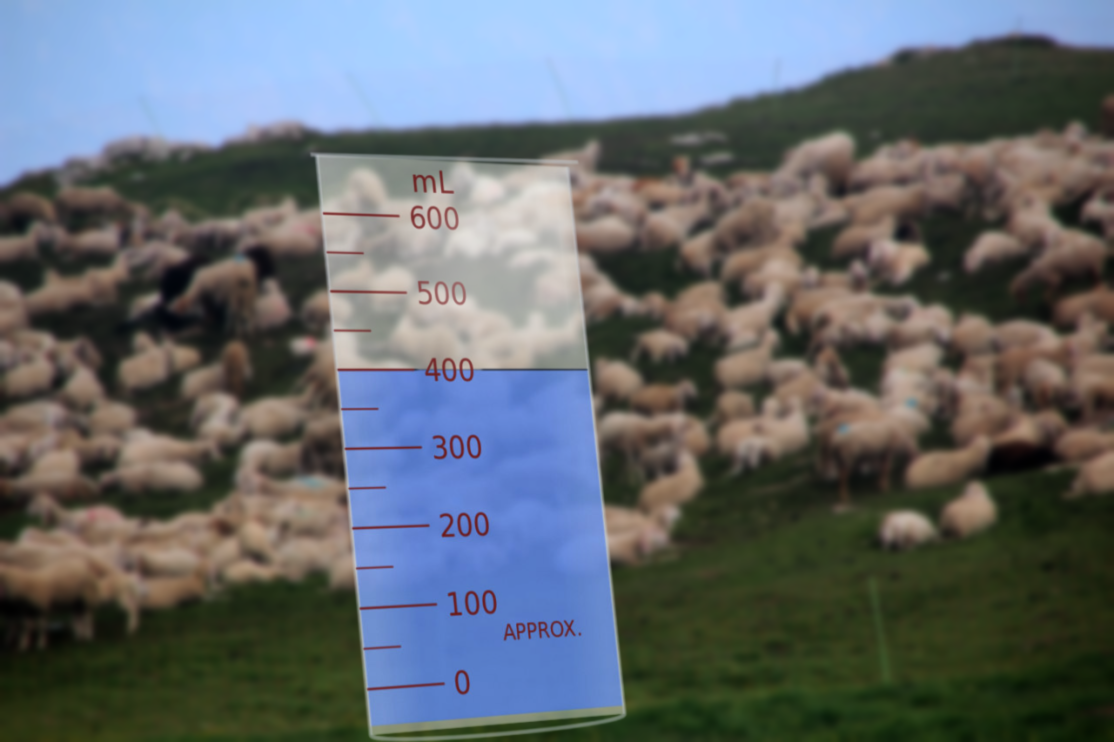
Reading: {"value": 400, "unit": "mL"}
